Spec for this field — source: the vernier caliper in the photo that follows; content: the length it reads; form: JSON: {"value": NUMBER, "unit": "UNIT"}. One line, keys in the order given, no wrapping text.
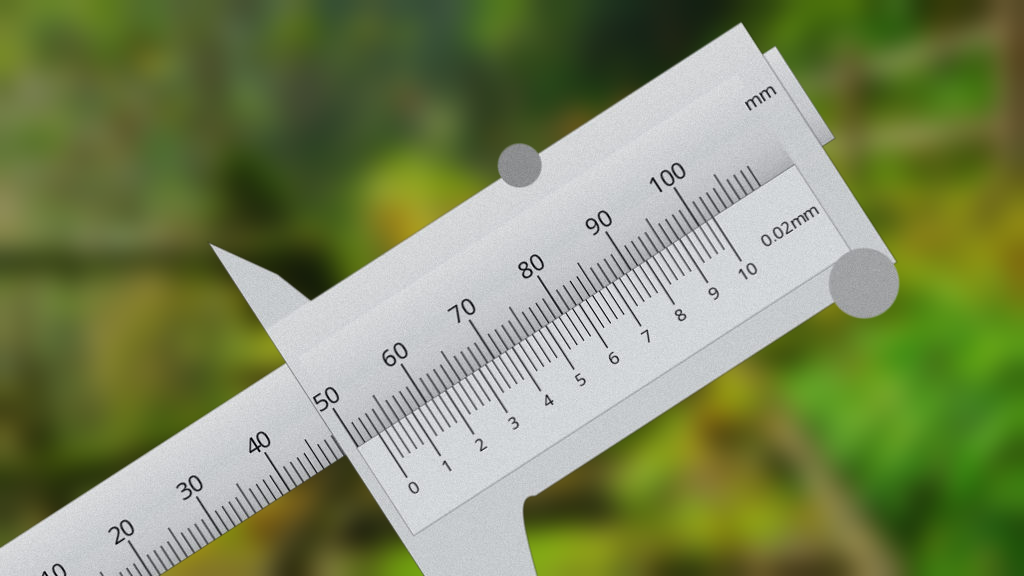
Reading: {"value": 53.0, "unit": "mm"}
